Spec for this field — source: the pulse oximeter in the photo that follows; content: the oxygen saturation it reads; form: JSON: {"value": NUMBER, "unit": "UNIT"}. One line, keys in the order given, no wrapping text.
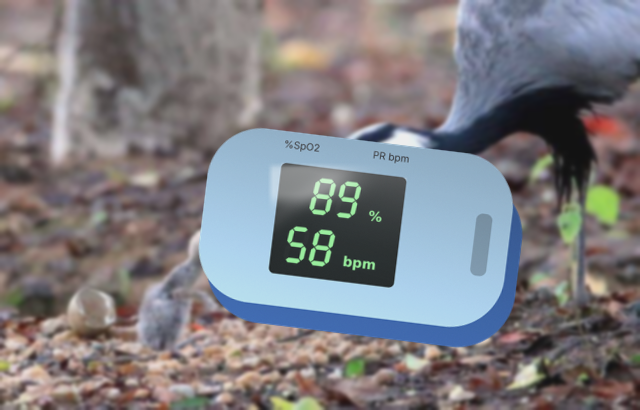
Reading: {"value": 89, "unit": "%"}
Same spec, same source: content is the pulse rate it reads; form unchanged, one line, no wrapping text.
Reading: {"value": 58, "unit": "bpm"}
